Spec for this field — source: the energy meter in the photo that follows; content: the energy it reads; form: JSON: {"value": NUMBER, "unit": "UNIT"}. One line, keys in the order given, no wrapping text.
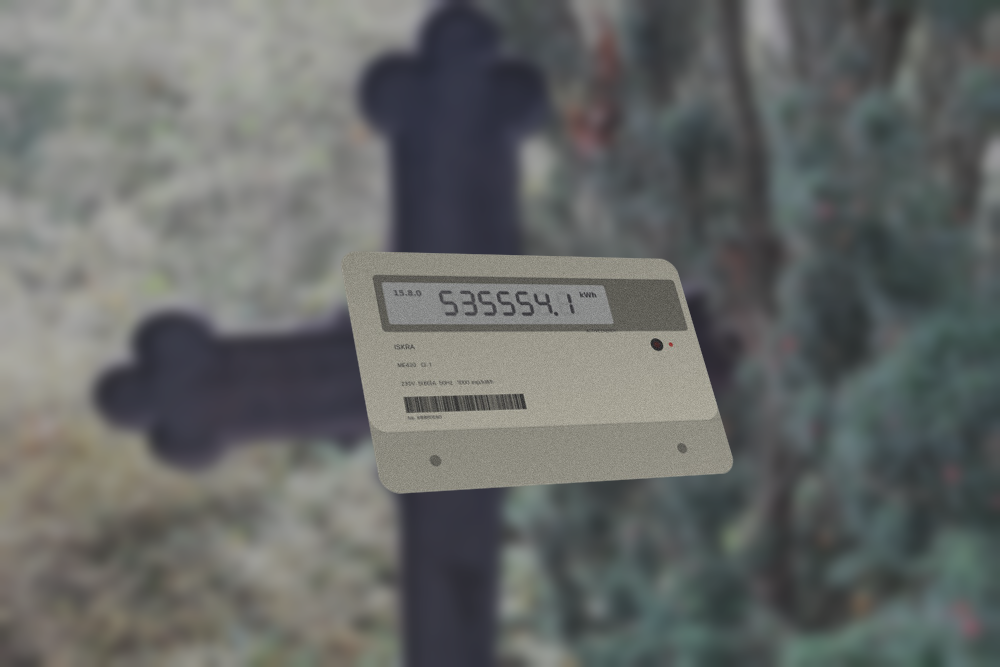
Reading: {"value": 535554.1, "unit": "kWh"}
